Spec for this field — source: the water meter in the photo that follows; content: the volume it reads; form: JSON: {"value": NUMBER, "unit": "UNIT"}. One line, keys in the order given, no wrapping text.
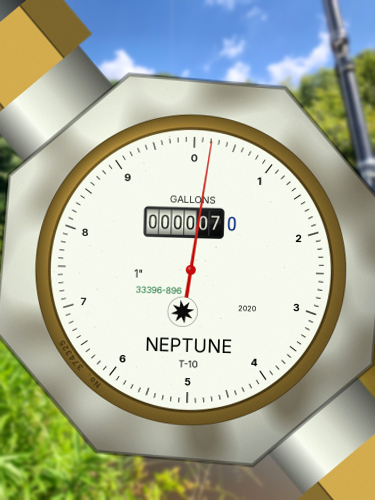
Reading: {"value": 70.2, "unit": "gal"}
